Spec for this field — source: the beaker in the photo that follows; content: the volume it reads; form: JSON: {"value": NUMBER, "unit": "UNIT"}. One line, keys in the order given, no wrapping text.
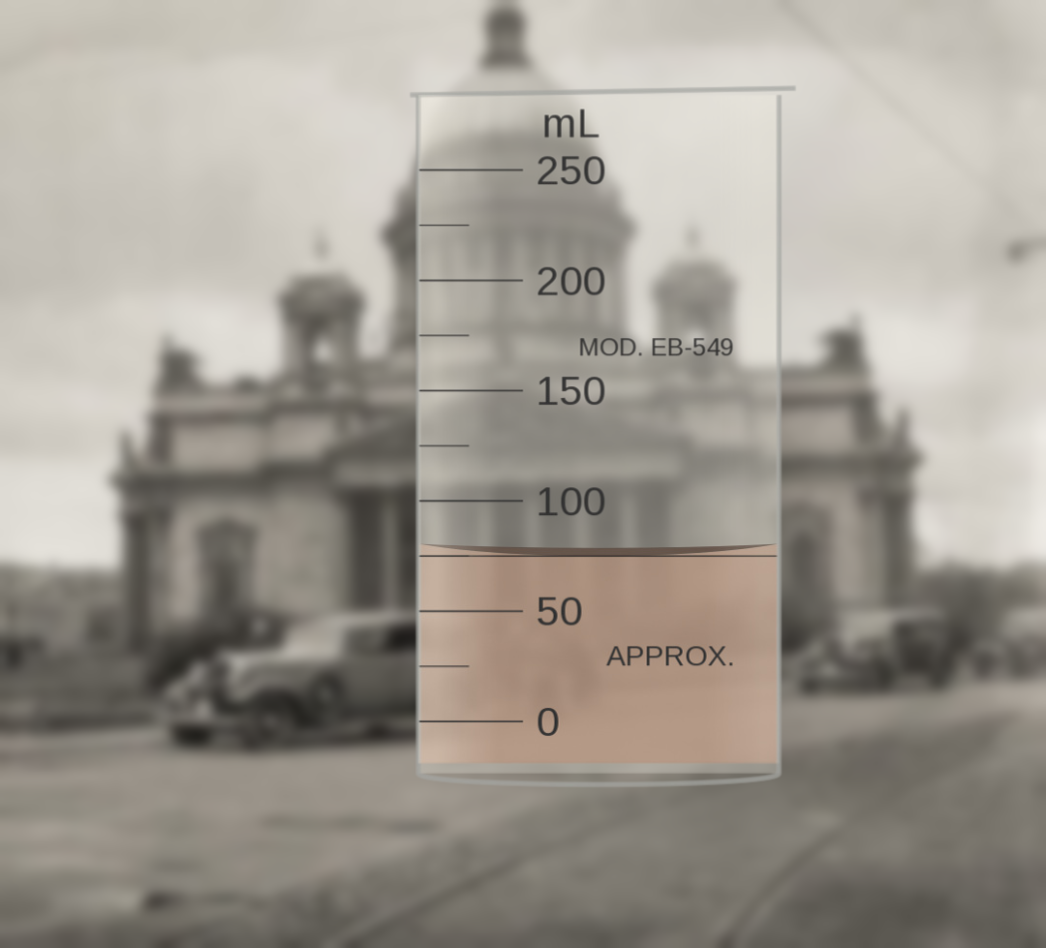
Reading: {"value": 75, "unit": "mL"}
